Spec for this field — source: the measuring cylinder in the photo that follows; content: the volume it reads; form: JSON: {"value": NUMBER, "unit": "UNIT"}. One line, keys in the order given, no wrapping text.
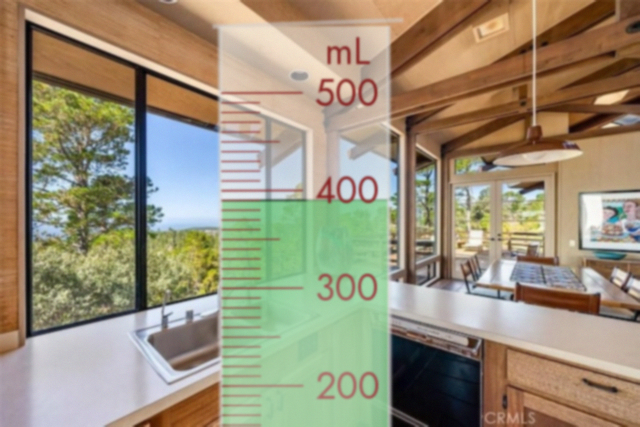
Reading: {"value": 390, "unit": "mL"}
